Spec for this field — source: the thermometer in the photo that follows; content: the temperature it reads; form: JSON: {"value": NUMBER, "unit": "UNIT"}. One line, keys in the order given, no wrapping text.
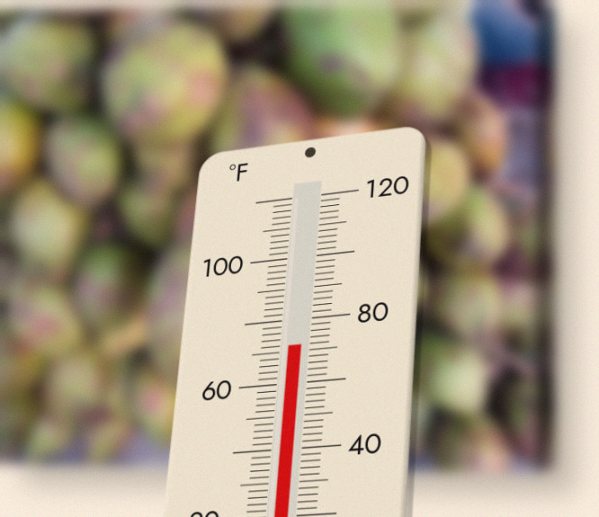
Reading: {"value": 72, "unit": "°F"}
